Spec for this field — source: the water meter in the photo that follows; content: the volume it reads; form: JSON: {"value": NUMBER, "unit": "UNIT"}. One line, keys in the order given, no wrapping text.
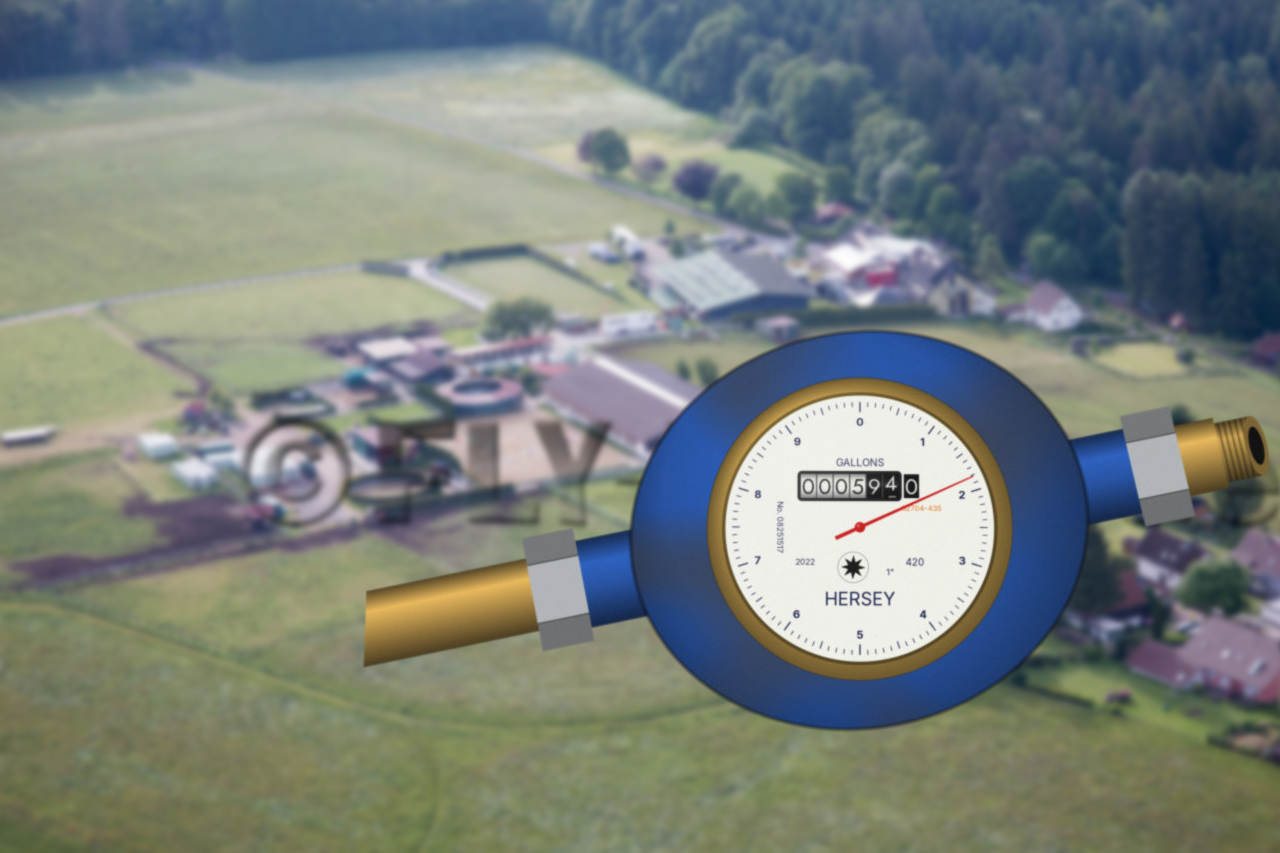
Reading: {"value": 5941.8, "unit": "gal"}
